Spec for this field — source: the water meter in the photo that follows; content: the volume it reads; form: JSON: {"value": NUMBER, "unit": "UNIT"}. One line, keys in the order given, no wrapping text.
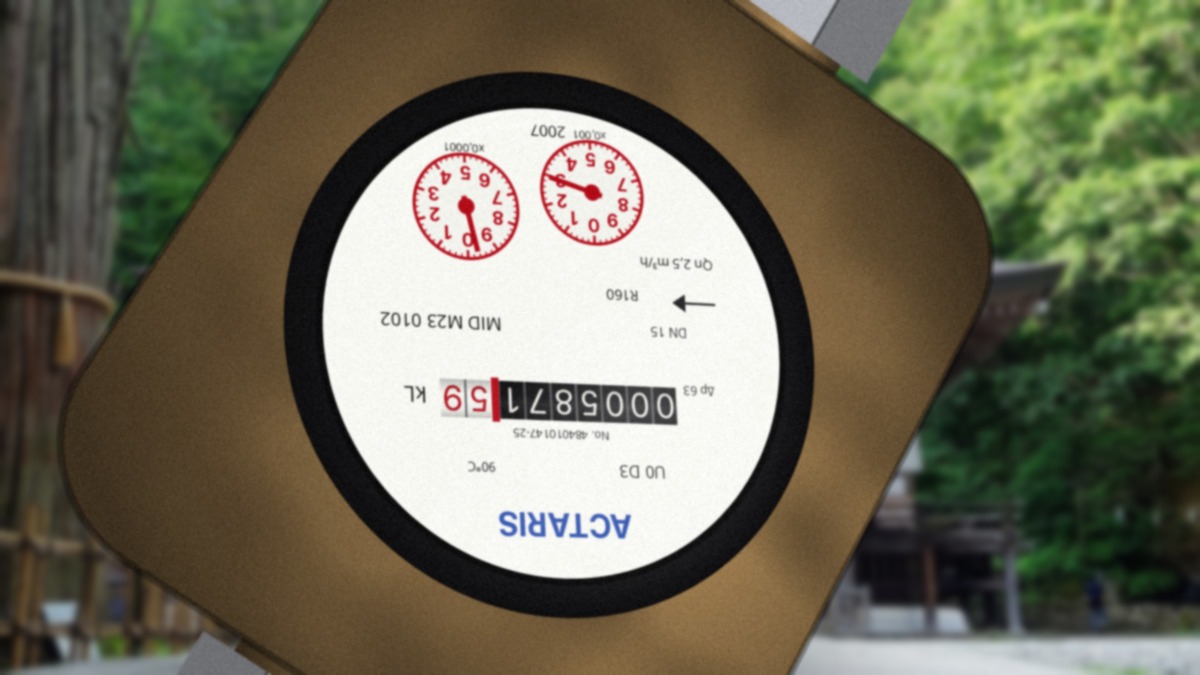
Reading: {"value": 5871.5929, "unit": "kL"}
